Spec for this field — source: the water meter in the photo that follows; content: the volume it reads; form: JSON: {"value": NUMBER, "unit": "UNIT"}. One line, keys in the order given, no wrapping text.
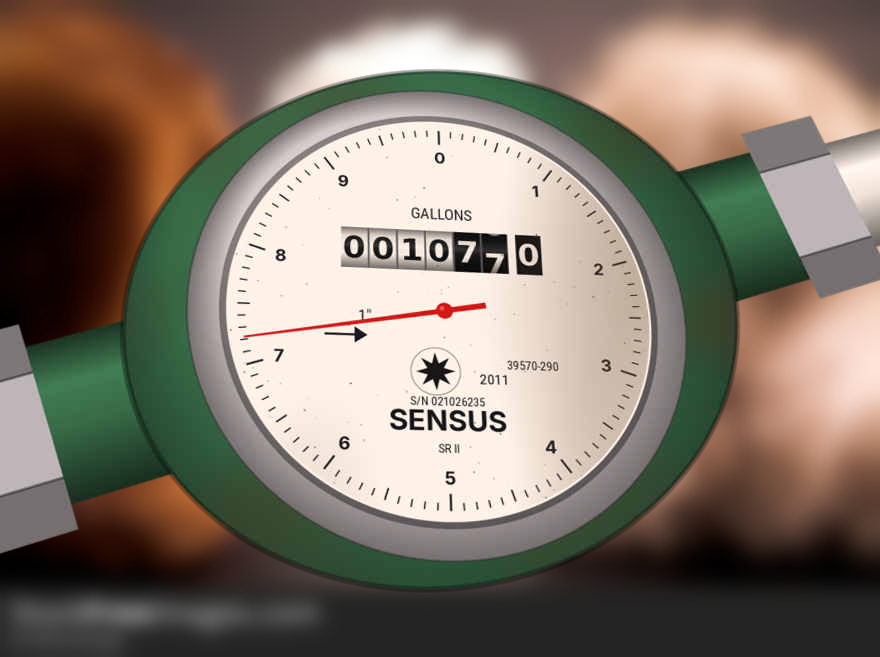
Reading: {"value": 10767.2, "unit": "gal"}
